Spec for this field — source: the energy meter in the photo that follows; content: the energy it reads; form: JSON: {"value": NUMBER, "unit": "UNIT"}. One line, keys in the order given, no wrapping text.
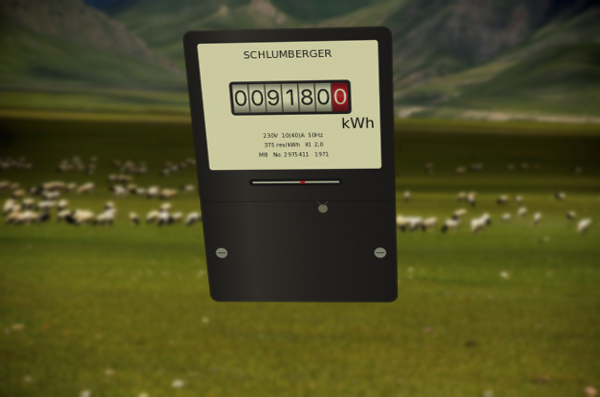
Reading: {"value": 9180.0, "unit": "kWh"}
